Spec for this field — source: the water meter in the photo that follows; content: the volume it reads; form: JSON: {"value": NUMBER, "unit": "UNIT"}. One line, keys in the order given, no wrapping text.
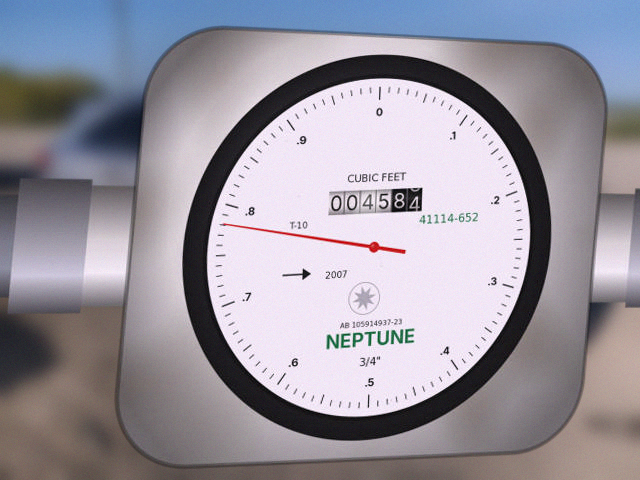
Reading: {"value": 4583.78, "unit": "ft³"}
